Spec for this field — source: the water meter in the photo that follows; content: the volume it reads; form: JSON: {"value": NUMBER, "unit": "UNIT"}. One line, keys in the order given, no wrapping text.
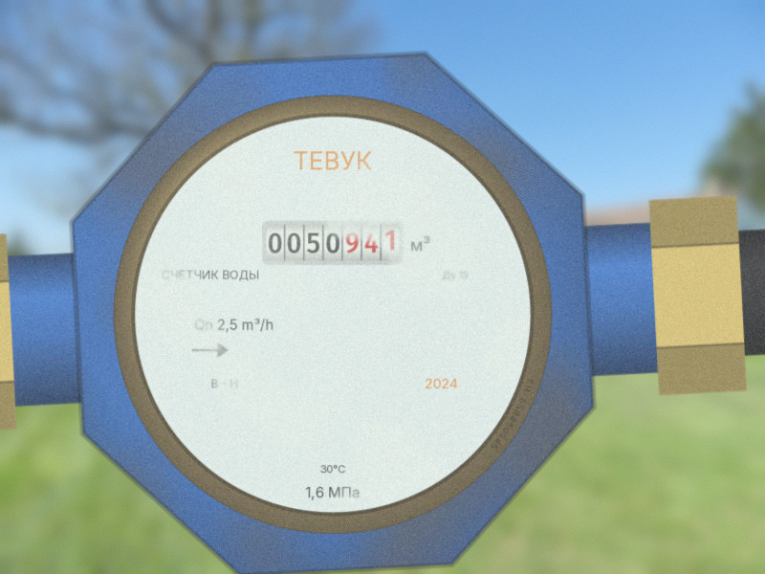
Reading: {"value": 50.941, "unit": "m³"}
